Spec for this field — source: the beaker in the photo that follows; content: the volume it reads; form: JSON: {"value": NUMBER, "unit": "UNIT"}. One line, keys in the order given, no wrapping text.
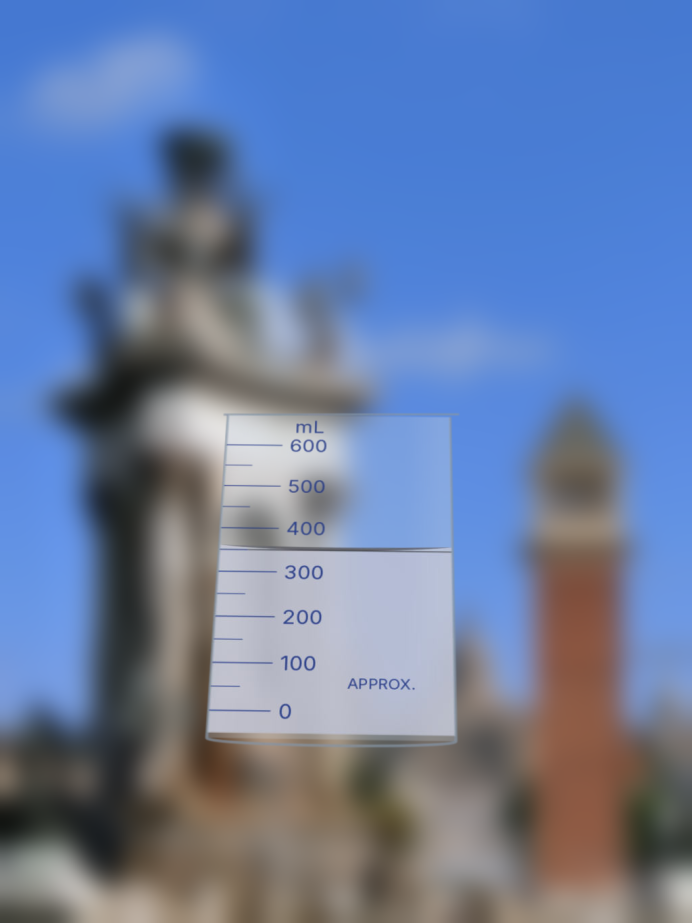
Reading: {"value": 350, "unit": "mL"}
